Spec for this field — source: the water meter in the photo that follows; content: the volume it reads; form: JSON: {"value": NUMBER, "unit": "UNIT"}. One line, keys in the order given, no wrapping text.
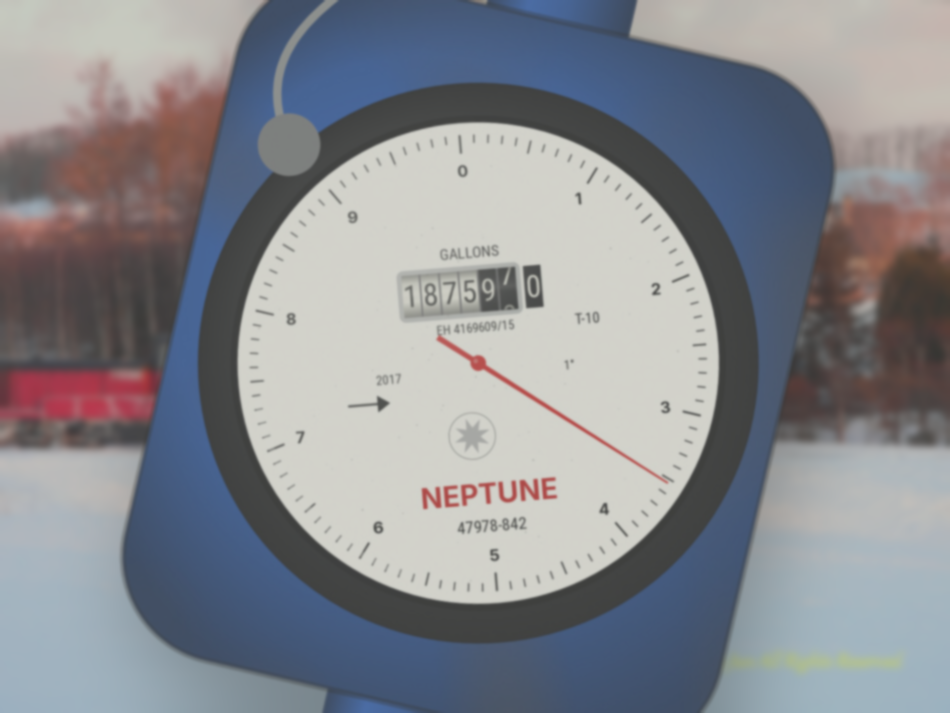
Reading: {"value": 1875973.5, "unit": "gal"}
